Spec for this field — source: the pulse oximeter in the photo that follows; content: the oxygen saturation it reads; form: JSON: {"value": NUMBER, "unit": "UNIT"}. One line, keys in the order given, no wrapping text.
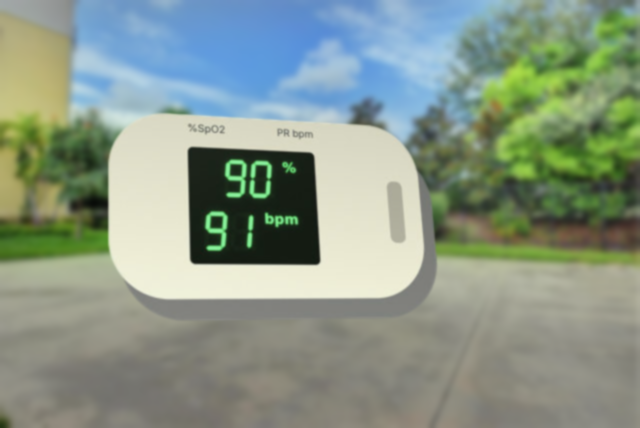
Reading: {"value": 90, "unit": "%"}
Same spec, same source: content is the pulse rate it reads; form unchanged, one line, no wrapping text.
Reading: {"value": 91, "unit": "bpm"}
